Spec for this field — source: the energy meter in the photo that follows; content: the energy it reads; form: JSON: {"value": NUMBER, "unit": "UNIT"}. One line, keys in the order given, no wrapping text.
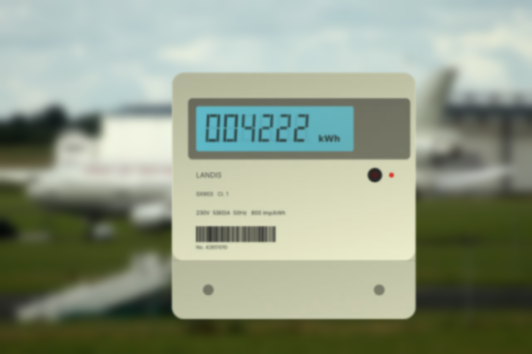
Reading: {"value": 4222, "unit": "kWh"}
